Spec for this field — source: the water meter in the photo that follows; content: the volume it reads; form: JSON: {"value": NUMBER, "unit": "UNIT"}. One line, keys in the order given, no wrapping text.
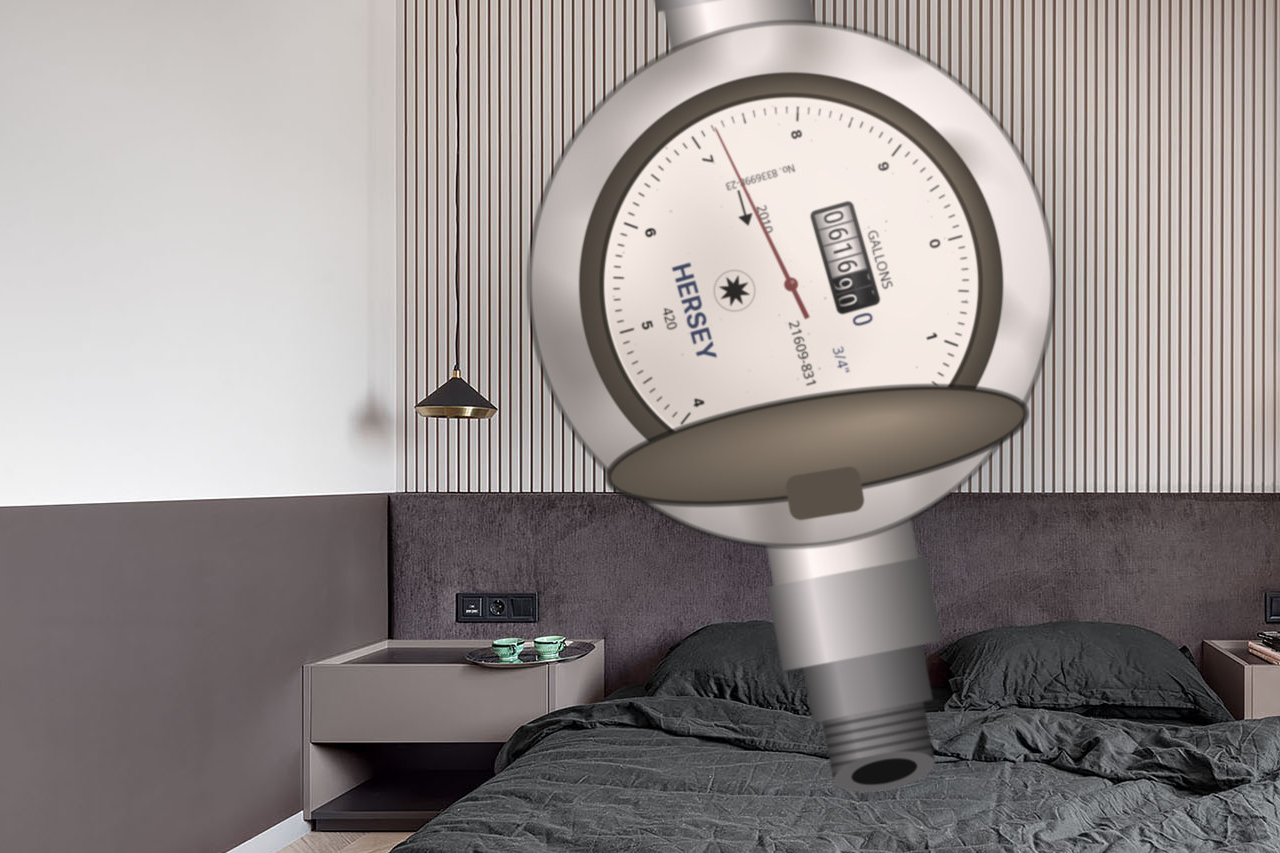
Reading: {"value": 616897.2, "unit": "gal"}
